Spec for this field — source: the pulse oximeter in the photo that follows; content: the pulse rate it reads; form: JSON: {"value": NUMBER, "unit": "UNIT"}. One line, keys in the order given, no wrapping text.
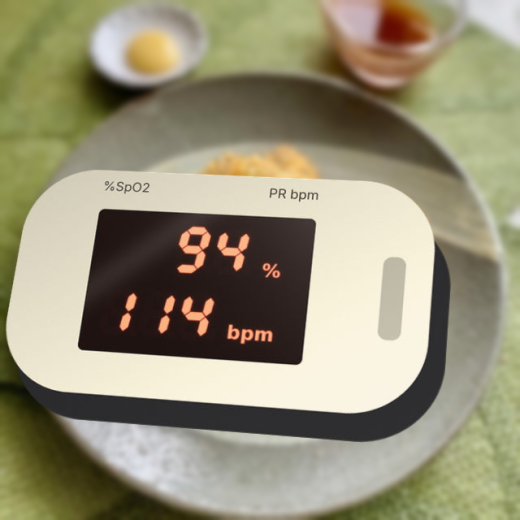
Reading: {"value": 114, "unit": "bpm"}
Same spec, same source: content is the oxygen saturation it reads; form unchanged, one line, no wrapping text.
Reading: {"value": 94, "unit": "%"}
